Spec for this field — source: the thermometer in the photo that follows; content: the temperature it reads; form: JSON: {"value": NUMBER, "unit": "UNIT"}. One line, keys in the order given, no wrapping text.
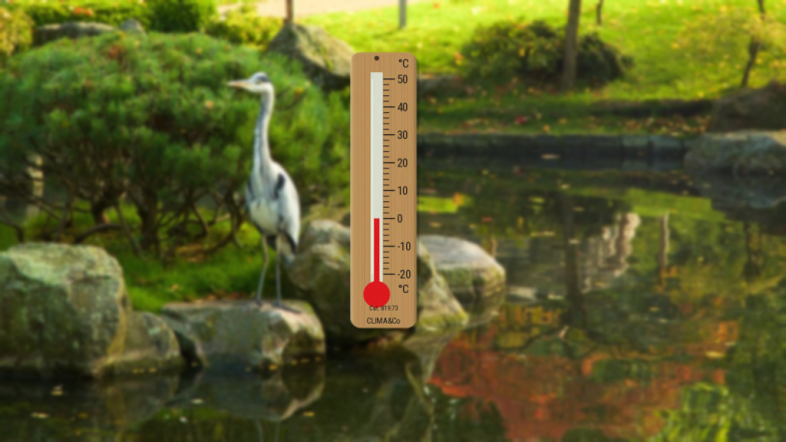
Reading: {"value": 0, "unit": "°C"}
